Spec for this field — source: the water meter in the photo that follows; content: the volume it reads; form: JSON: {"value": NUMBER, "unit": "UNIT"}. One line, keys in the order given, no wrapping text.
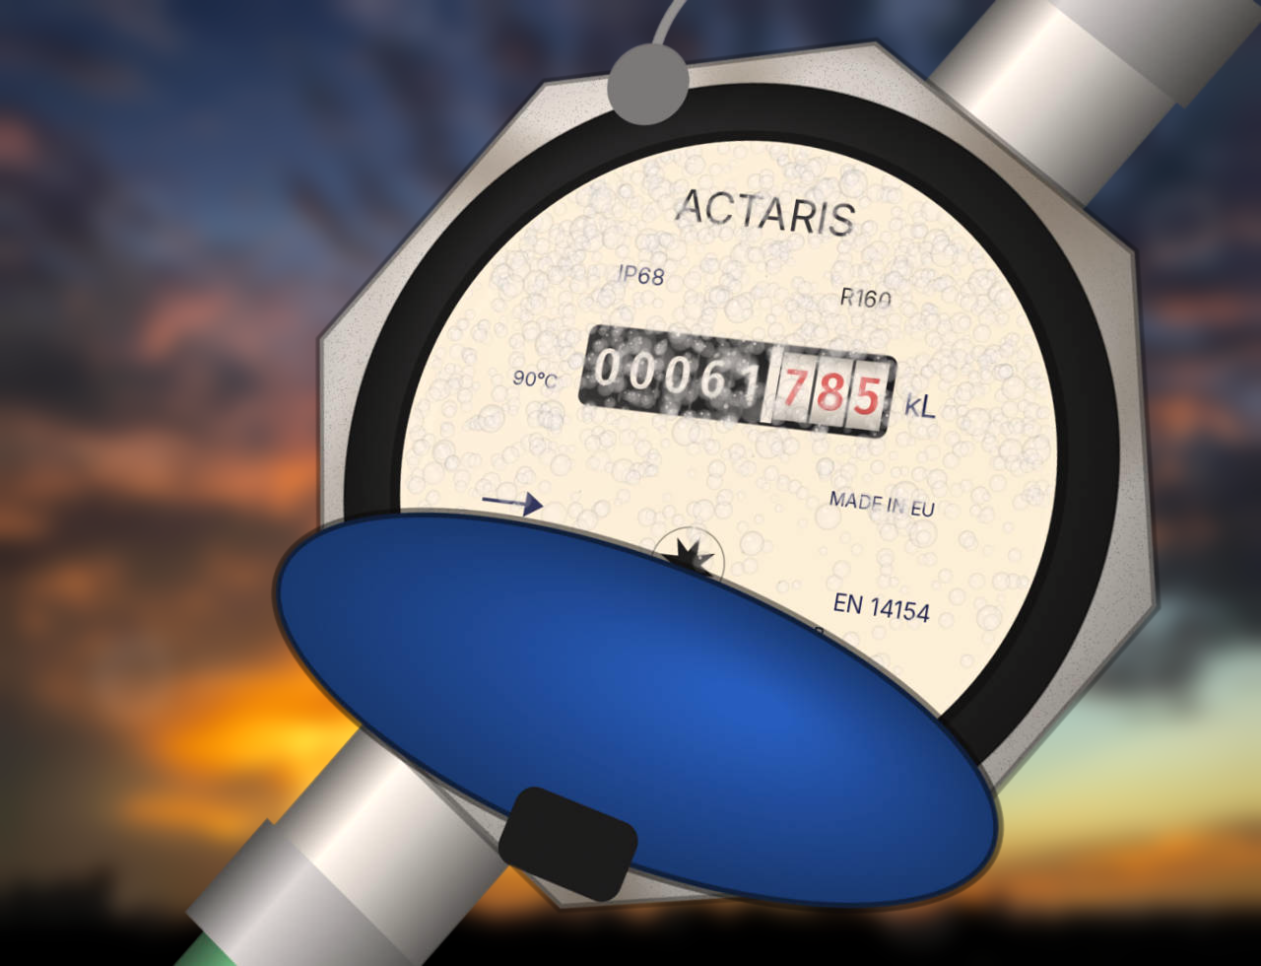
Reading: {"value": 61.785, "unit": "kL"}
